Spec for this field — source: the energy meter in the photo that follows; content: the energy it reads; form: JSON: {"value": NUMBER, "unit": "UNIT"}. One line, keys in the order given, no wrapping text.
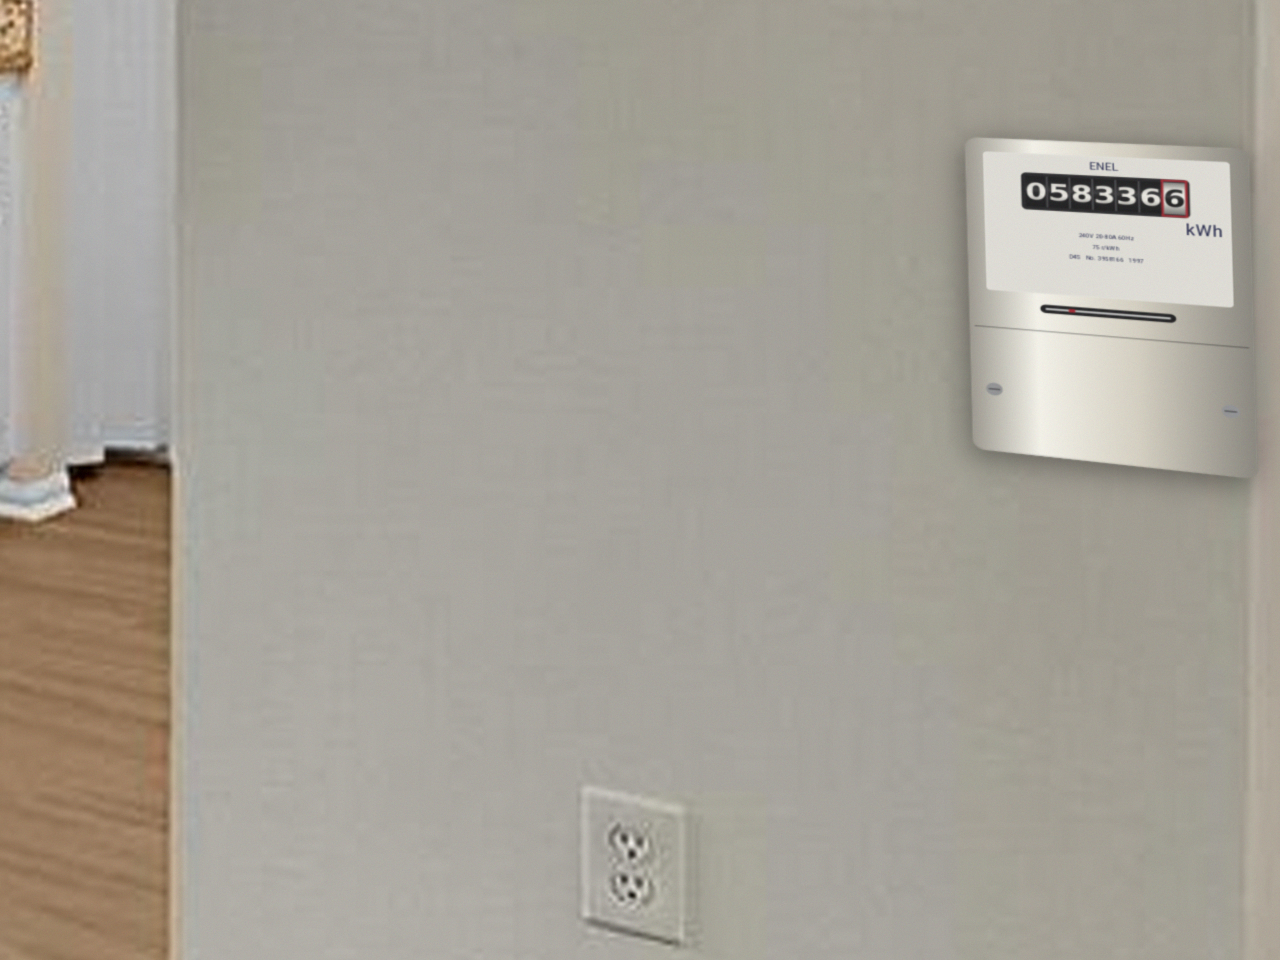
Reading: {"value": 58336.6, "unit": "kWh"}
